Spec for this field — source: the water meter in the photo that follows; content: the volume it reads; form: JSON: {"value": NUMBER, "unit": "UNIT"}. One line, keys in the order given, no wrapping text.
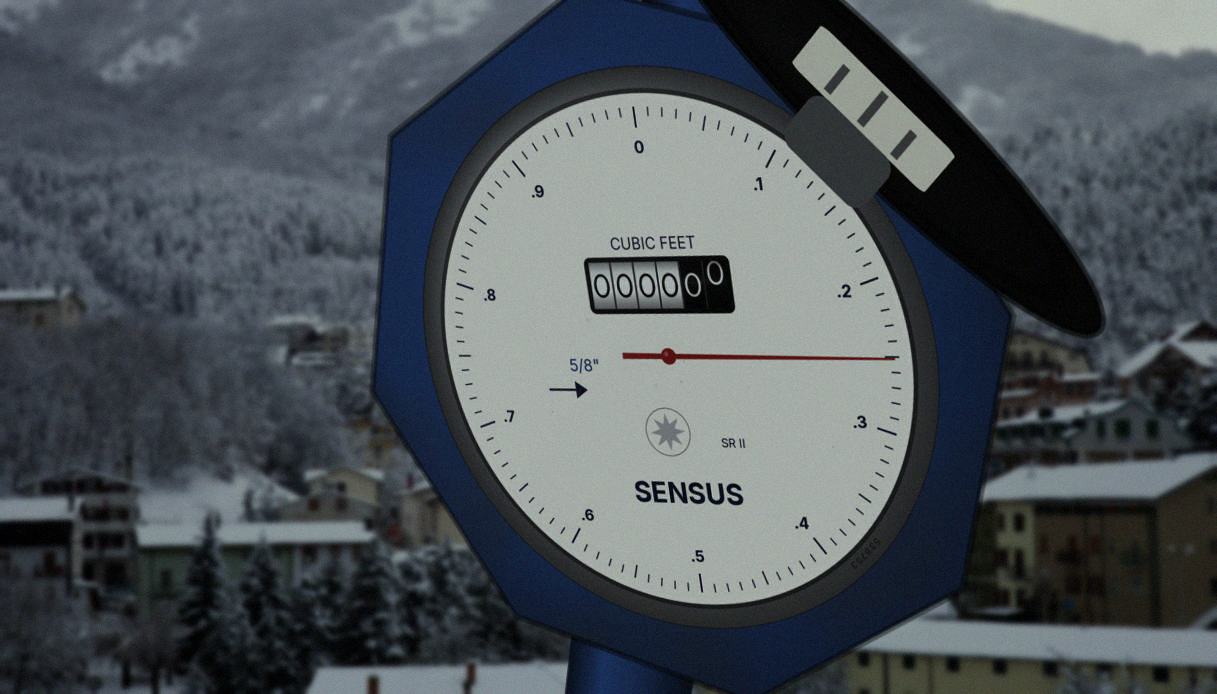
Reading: {"value": 0.25, "unit": "ft³"}
